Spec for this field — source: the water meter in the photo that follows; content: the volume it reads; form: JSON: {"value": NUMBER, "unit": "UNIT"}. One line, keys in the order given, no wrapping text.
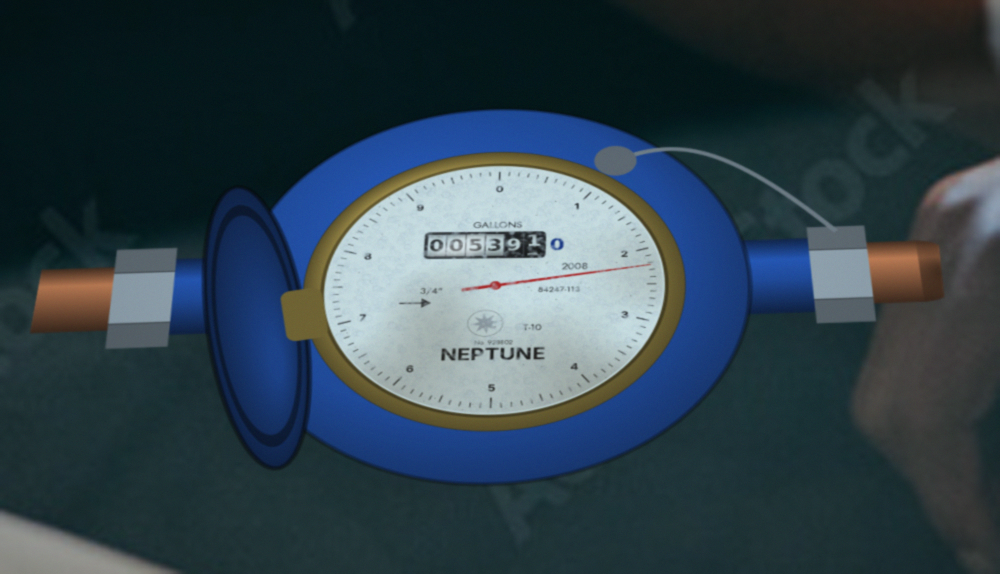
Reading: {"value": 53912.2, "unit": "gal"}
